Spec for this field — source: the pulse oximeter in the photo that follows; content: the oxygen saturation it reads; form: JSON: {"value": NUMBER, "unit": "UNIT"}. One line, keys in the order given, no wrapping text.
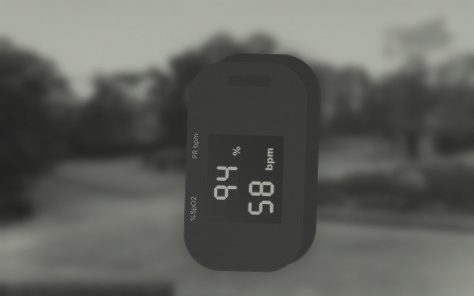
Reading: {"value": 94, "unit": "%"}
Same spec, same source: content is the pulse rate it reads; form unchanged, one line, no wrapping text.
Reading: {"value": 58, "unit": "bpm"}
